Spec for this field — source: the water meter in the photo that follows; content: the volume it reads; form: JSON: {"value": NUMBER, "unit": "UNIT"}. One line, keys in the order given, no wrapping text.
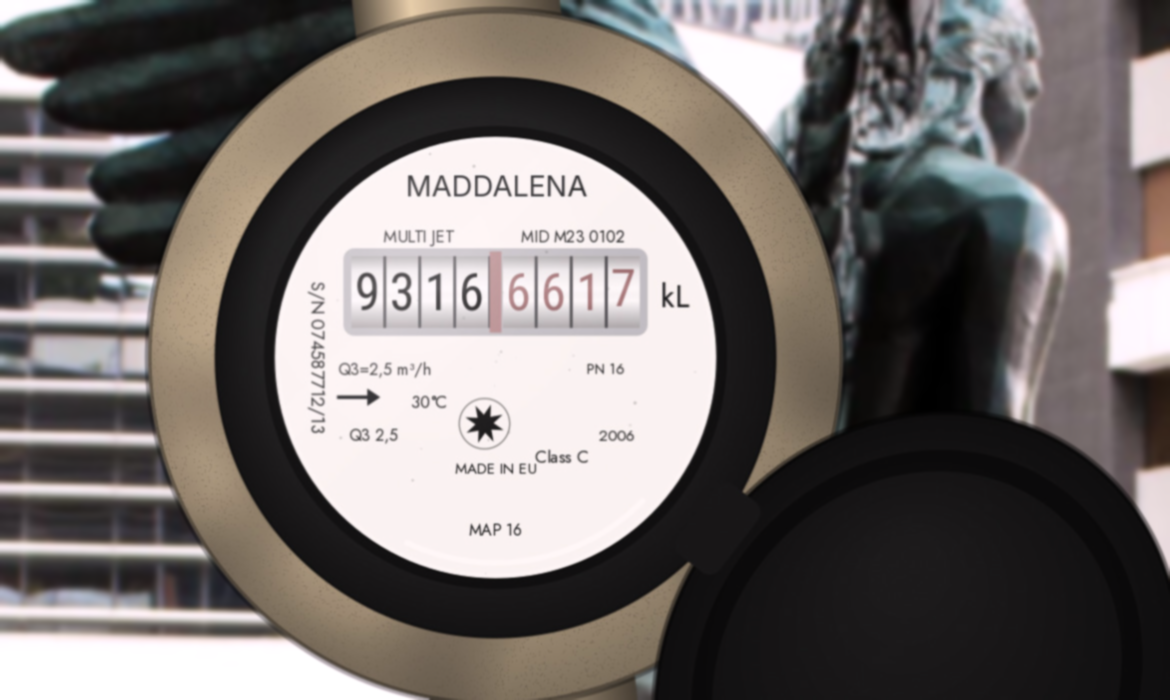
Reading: {"value": 9316.6617, "unit": "kL"}
